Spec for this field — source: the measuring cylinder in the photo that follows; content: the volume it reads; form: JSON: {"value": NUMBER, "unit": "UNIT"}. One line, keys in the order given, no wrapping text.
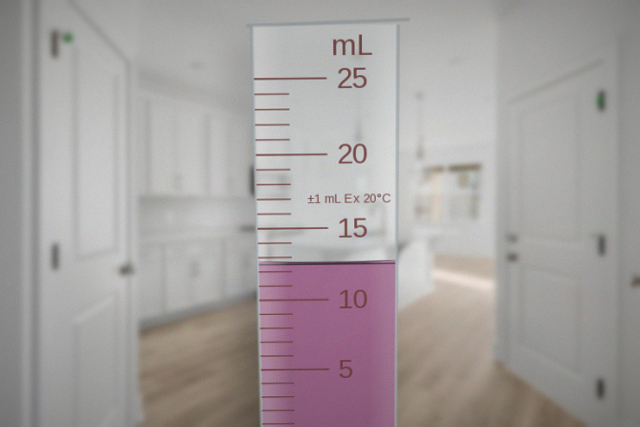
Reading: {"value": 12.5, "unit": "mL"}
